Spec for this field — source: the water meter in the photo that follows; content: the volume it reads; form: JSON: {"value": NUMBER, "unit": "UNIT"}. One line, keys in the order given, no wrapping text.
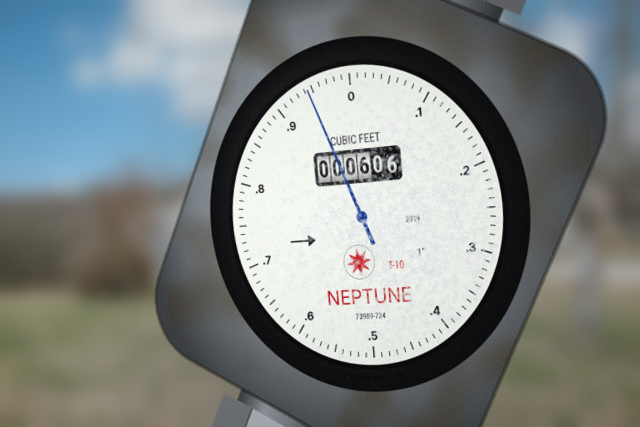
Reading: {"value": 605.94, "unit": "ft³"}
